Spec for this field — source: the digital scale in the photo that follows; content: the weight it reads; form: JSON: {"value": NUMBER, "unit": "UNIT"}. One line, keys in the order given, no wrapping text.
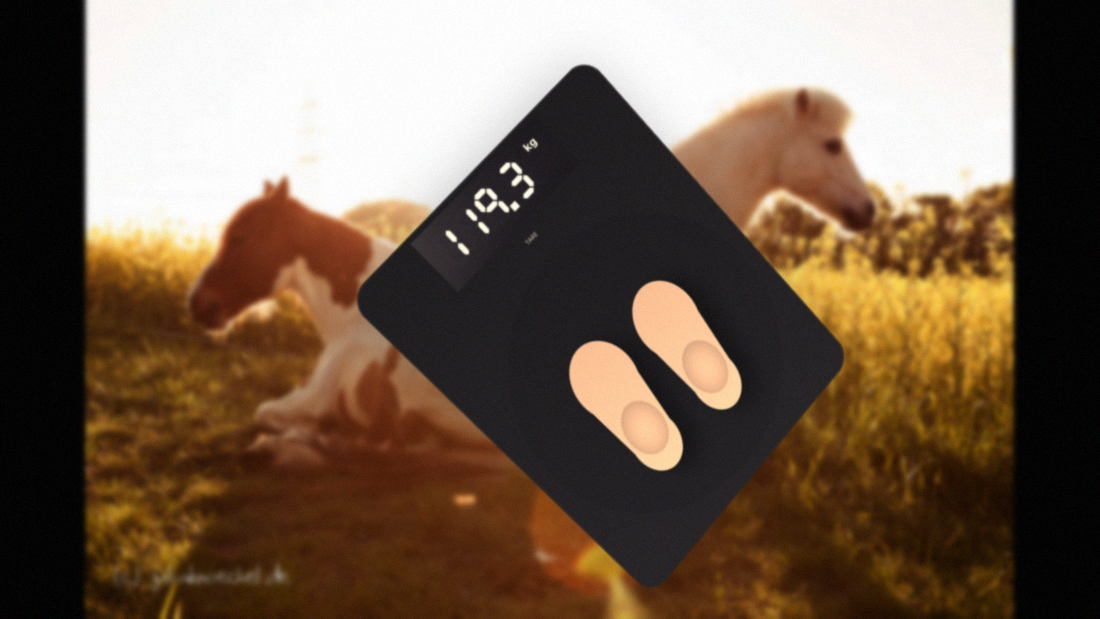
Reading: {"value": 119.3, "unit": "kg"}
